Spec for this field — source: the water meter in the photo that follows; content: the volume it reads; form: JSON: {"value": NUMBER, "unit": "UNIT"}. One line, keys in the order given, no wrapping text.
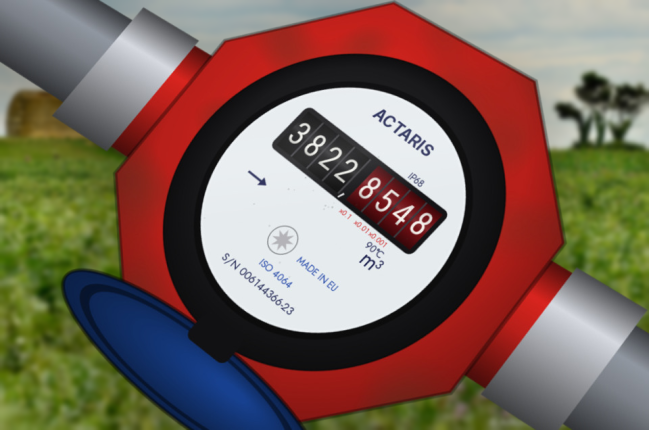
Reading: {"value": 3822.8548, "unit": "m³"}
